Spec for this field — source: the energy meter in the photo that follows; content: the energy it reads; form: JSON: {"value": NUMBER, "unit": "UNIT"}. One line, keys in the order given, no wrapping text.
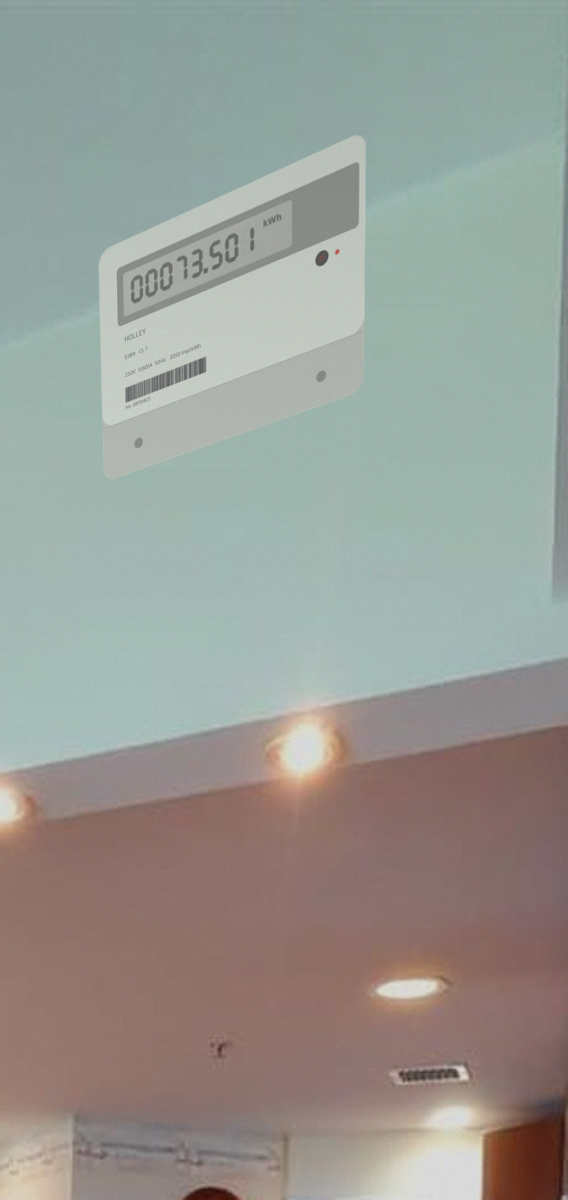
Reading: {"value": 73.501, "unit": "kWh"}
